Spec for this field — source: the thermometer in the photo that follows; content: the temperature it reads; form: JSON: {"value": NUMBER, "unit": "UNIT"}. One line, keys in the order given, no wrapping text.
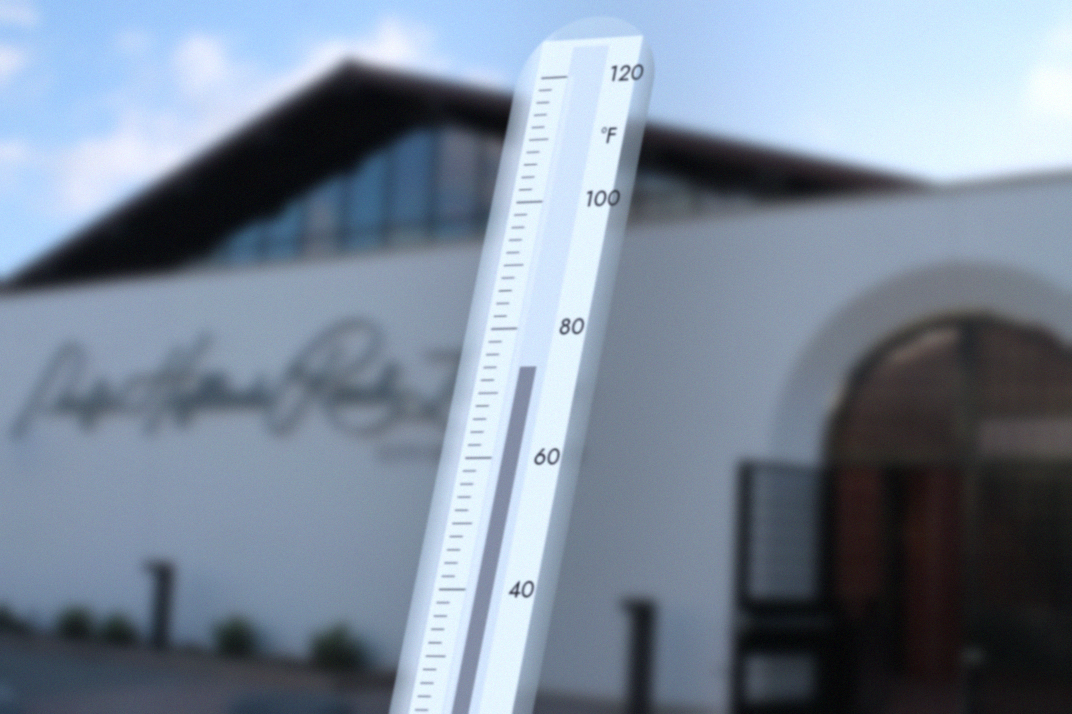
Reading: {"value": 74, "unit": "°F"}
